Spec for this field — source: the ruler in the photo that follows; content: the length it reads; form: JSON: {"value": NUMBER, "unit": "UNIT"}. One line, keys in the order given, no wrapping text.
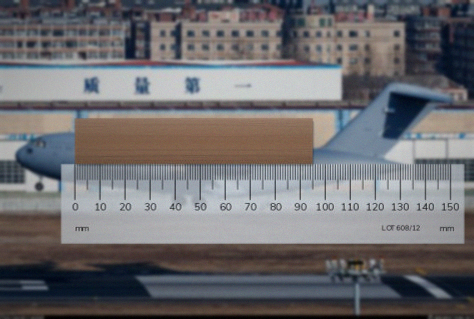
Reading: {"value": 95, "unit": "mm"}
